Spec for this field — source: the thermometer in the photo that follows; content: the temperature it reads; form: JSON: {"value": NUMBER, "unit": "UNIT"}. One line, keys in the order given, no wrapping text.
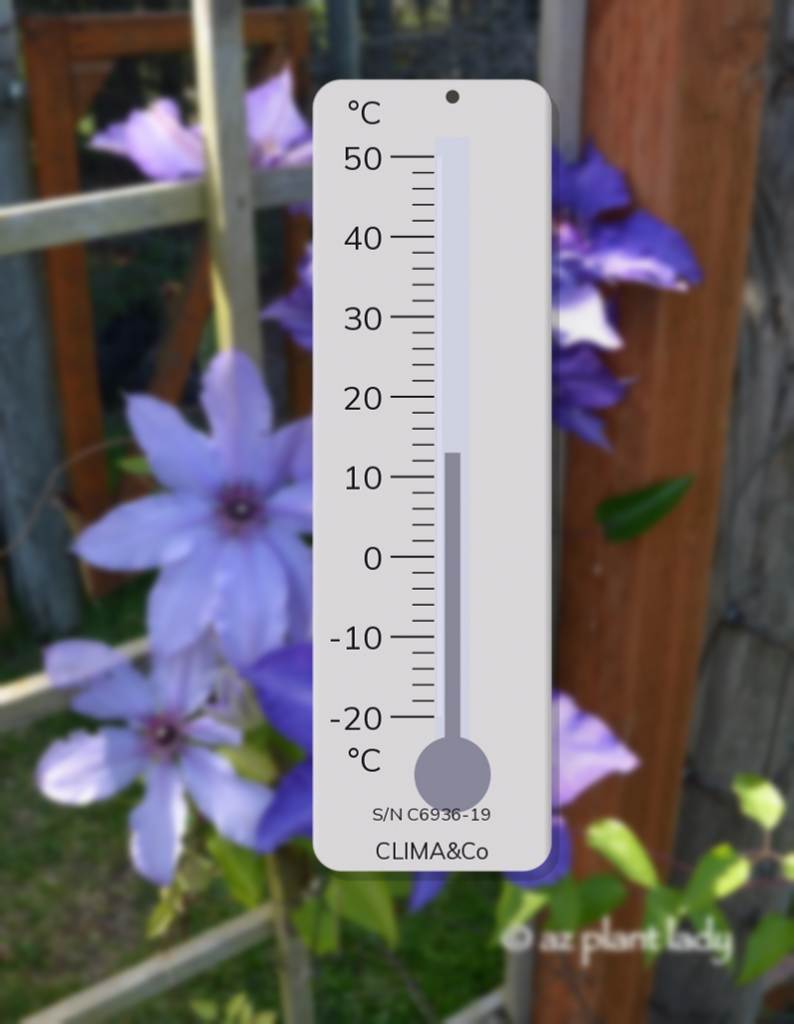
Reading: {"value": 13, "unit": "°C"}
